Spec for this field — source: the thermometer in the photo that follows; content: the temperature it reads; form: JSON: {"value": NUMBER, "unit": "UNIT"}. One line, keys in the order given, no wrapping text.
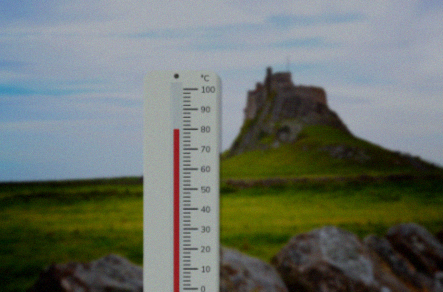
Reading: {"value": 80, "unit": "°C"}
